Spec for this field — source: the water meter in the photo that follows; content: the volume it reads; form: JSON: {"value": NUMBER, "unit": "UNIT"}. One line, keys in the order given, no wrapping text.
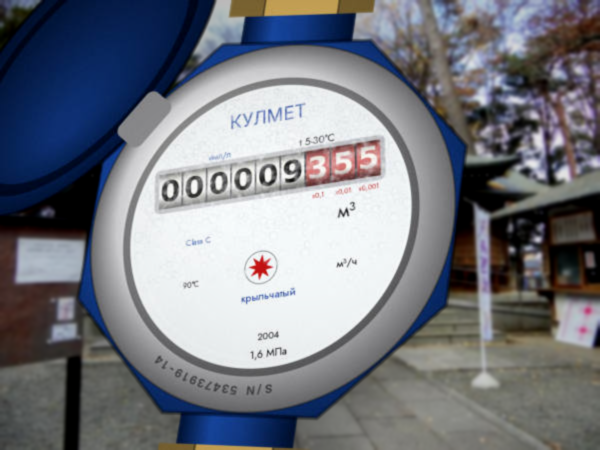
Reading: {"value": 9.355, "unit": "m³"}
